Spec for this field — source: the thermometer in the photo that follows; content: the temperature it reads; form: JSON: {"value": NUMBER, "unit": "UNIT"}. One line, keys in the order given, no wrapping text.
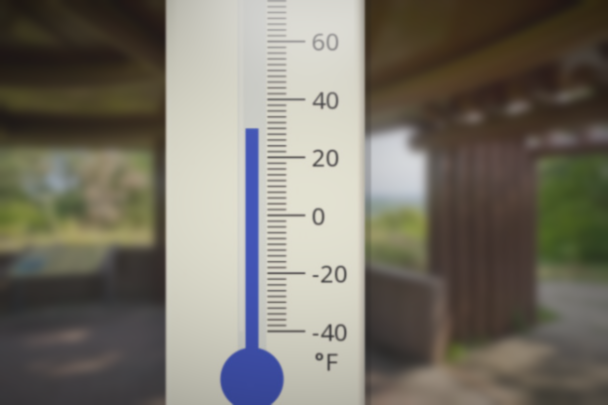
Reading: {"value": 30, "unit": "°F"}
